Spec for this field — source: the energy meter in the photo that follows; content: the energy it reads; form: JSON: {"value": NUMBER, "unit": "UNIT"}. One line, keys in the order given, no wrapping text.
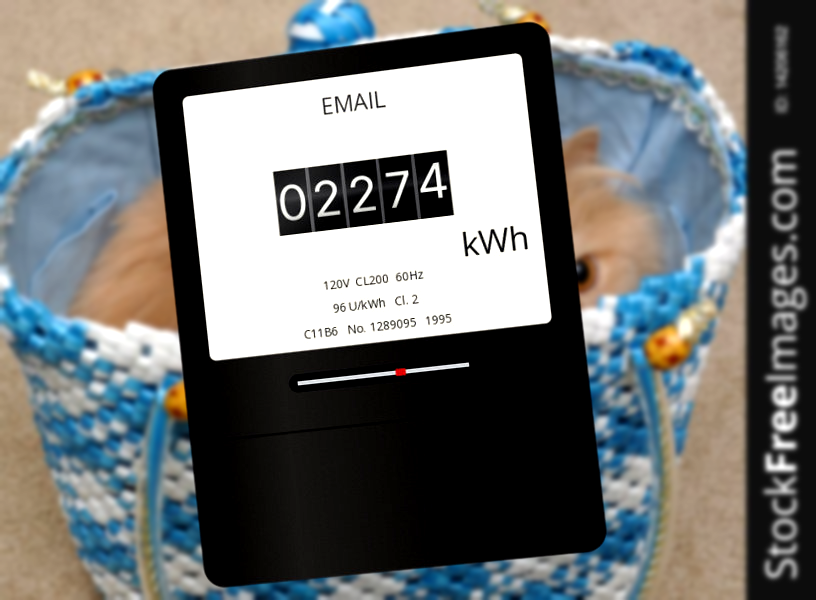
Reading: {"value": 2274, "unit": "kWh"}
